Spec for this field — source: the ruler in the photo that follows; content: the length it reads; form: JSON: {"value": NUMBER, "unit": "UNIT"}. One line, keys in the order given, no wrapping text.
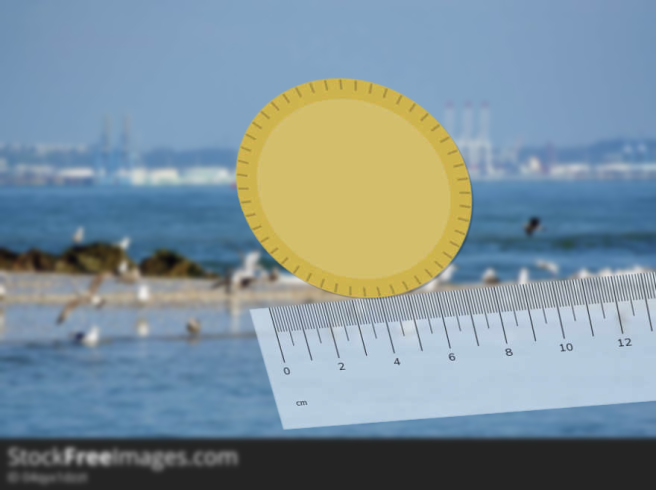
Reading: {"value": 8, "unit": "cm"}
